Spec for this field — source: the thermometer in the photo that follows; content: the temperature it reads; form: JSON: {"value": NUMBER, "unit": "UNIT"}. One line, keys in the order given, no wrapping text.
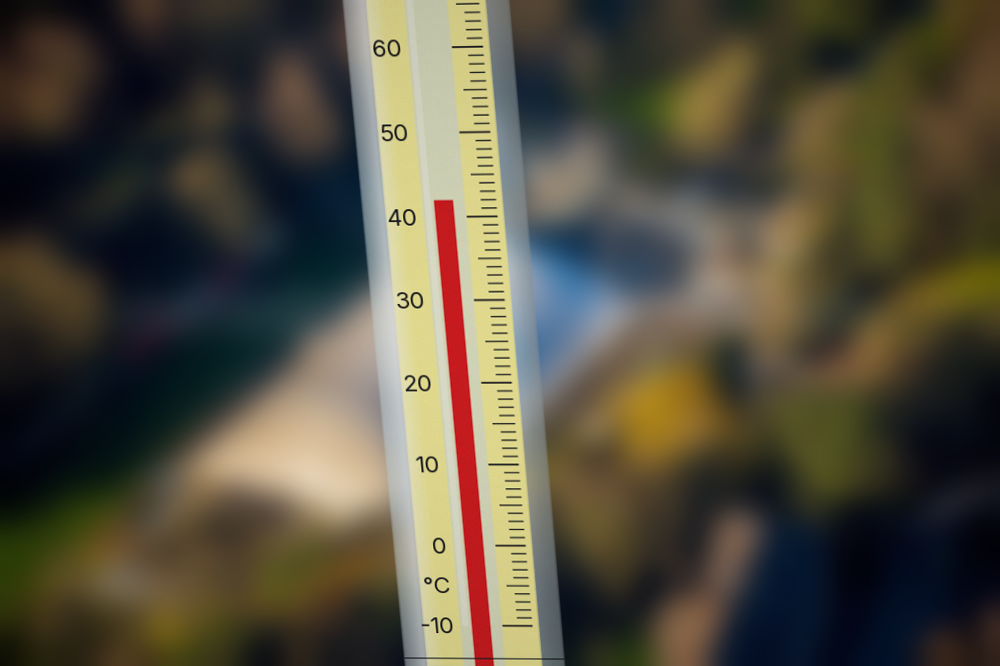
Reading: {"value": 42, "unit": "°C"}
